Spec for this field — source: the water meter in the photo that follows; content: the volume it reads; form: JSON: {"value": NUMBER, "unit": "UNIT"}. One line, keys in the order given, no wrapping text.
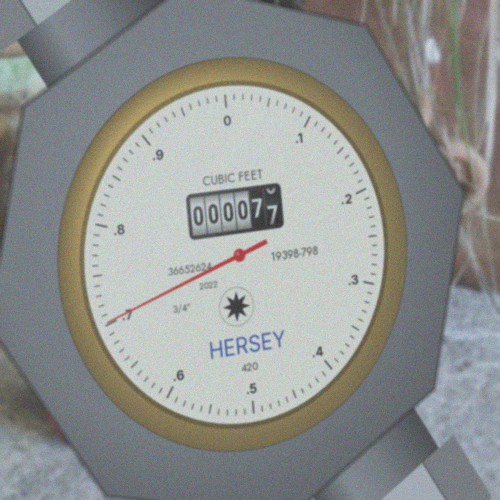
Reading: {"value": 76.70, "unit": "ft³"}
